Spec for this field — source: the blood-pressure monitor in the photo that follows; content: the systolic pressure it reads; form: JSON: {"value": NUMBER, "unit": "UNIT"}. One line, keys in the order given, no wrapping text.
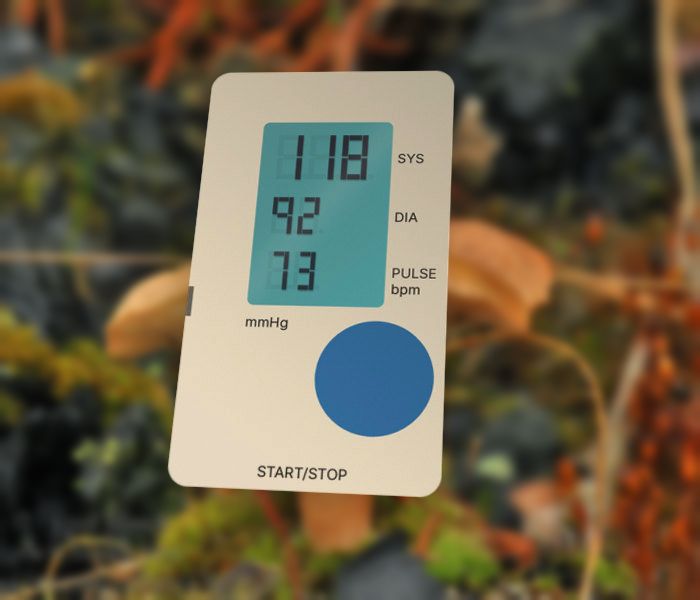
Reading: {"value": 118, "unit": "mmHg"}
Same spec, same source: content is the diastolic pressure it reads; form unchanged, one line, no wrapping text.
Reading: {"value": 92, "unit": "mmHg"}
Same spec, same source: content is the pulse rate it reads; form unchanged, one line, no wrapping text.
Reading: {"value": 73, "unit": "bpm"}
